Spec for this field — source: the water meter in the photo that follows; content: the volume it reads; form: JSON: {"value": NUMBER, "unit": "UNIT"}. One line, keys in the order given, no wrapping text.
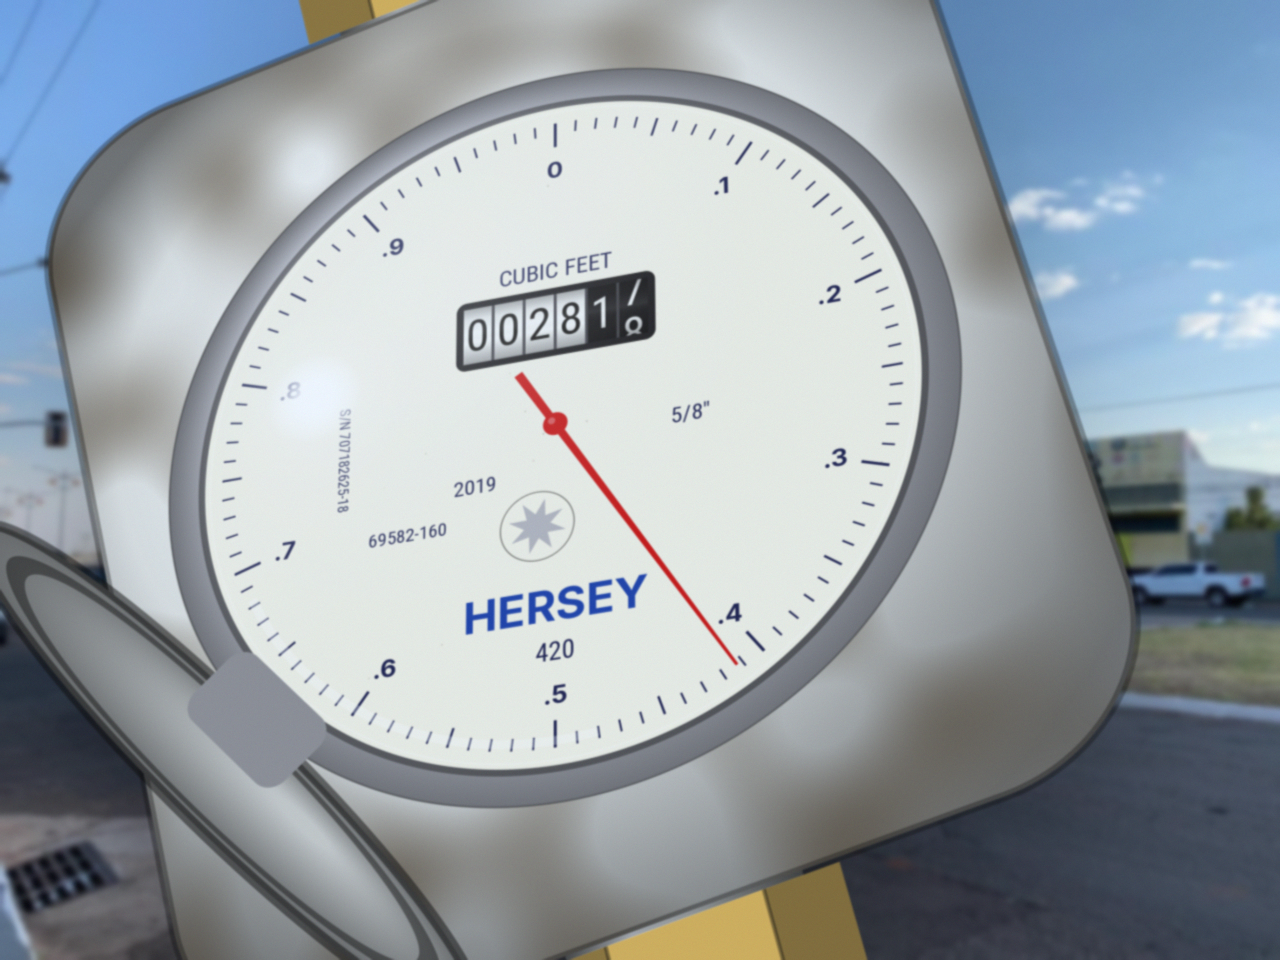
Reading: {"value": 2817.41, "unit": "ft³"}
